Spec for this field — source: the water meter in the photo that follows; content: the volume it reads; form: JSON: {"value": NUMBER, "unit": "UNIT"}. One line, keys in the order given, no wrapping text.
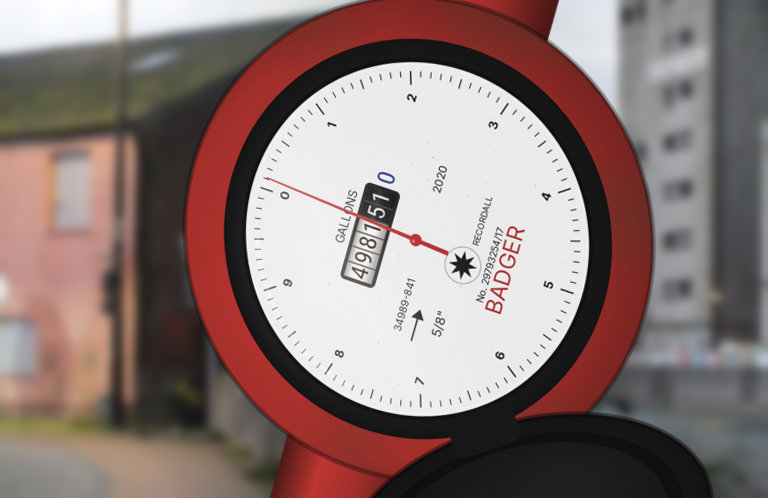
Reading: {"value": 4981510.1, "unit": "gal"}
